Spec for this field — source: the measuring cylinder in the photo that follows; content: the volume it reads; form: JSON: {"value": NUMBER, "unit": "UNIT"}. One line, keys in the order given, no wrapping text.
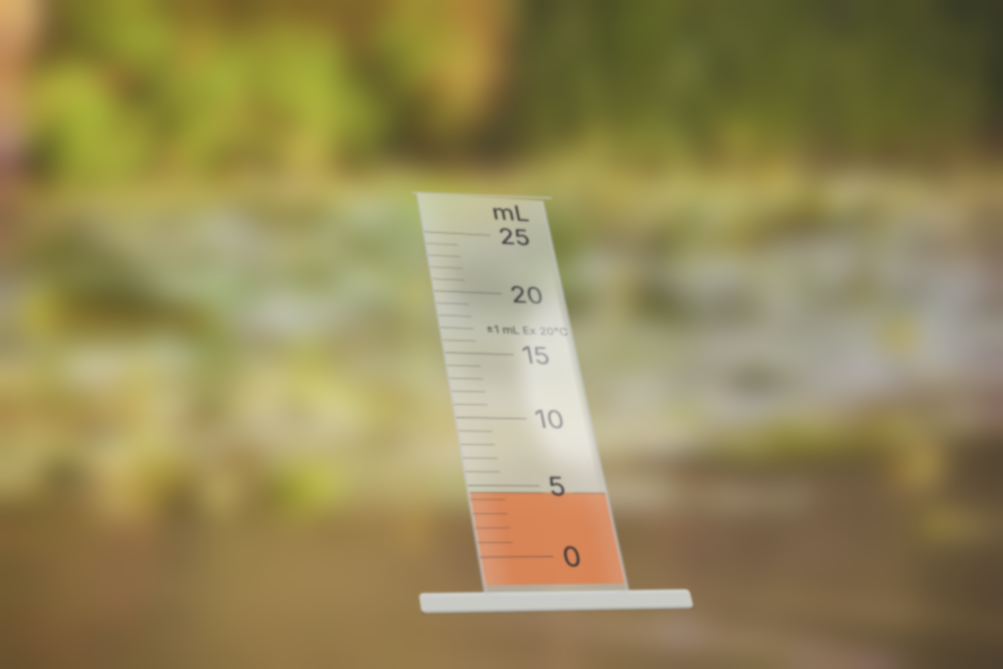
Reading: {"value": 4.5, "unit": "mL"}
